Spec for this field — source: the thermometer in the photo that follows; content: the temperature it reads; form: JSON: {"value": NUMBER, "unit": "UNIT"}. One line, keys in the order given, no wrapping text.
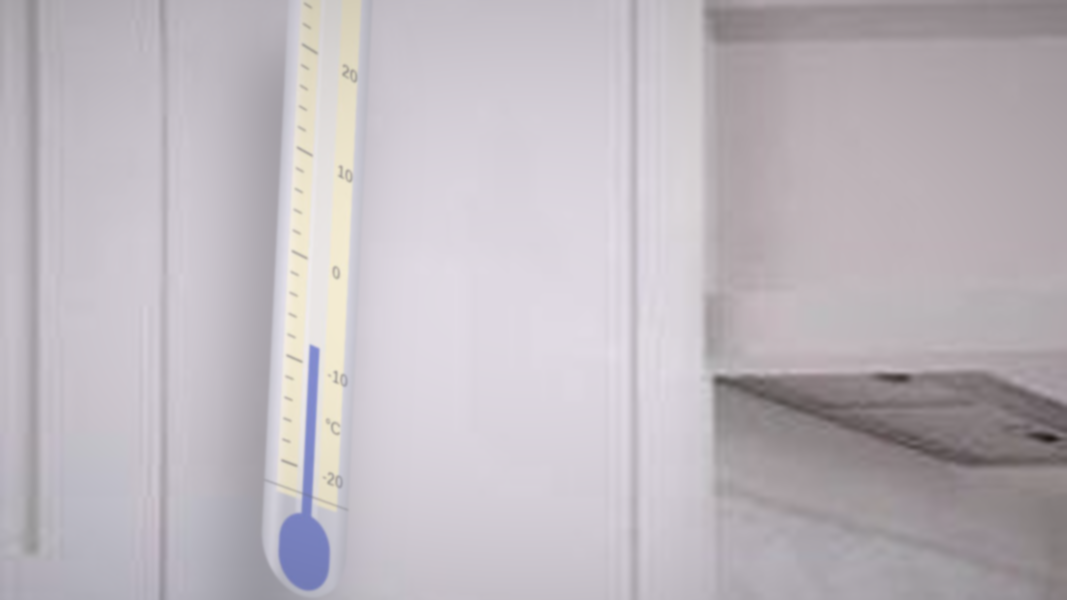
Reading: {"value": -8, "unit": "°C"}
